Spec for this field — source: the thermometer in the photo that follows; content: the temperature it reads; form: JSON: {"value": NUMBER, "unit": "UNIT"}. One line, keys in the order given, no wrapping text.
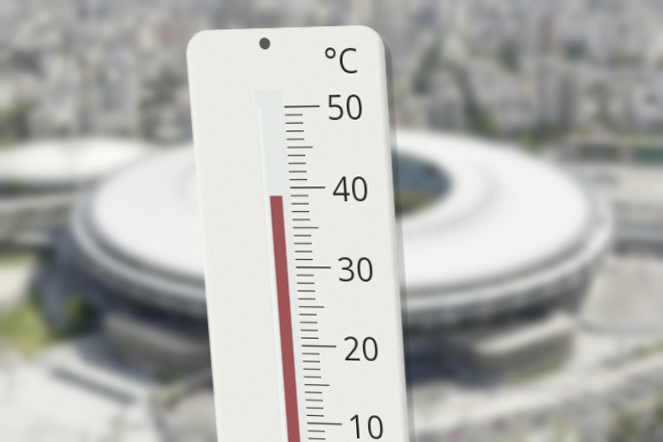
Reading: {"value": 39, "unit": "°C"}
